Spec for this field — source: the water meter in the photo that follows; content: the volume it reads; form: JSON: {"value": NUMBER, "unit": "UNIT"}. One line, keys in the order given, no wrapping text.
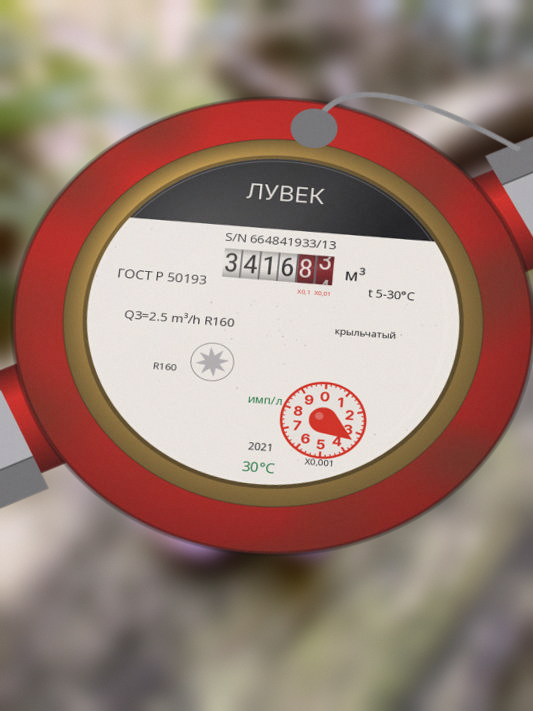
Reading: {"value": 3416.833, "unit": "m³"}
